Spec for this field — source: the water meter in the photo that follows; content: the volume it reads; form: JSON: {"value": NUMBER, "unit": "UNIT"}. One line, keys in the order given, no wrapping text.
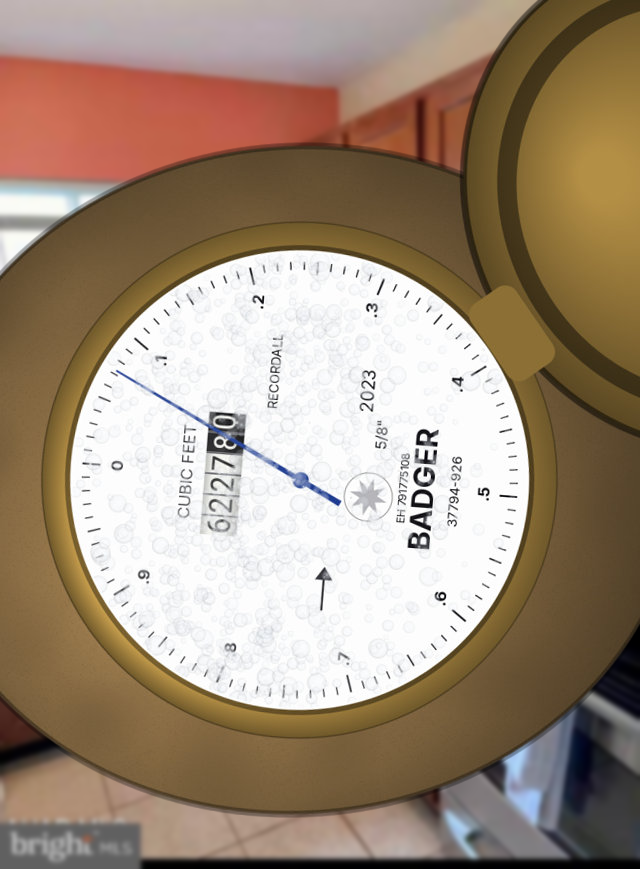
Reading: {"value": 622780.07, "unit": "ft³"}
